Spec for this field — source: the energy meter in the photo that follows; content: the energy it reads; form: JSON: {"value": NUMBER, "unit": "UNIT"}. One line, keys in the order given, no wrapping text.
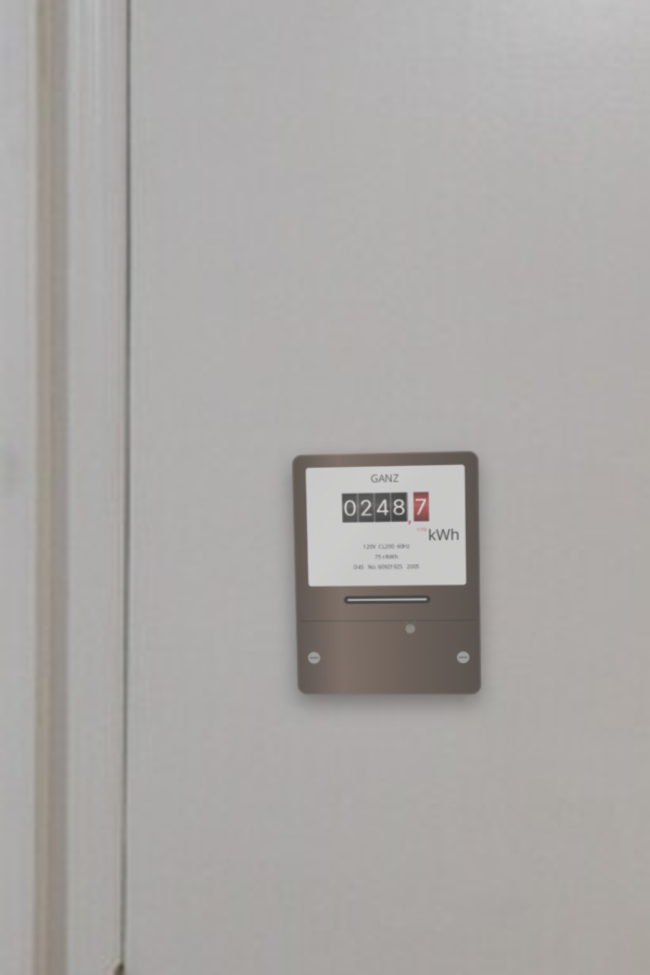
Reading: {"value": 248.7, "unit": "kWh"}
